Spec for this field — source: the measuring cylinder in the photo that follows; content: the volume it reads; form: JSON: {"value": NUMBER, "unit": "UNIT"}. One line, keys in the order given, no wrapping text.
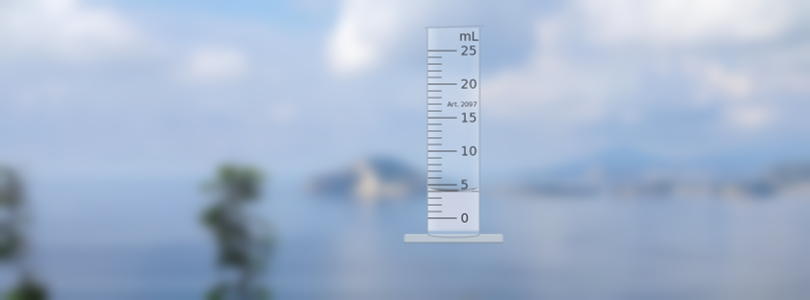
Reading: {"value": 4, "unit": "mL"}
